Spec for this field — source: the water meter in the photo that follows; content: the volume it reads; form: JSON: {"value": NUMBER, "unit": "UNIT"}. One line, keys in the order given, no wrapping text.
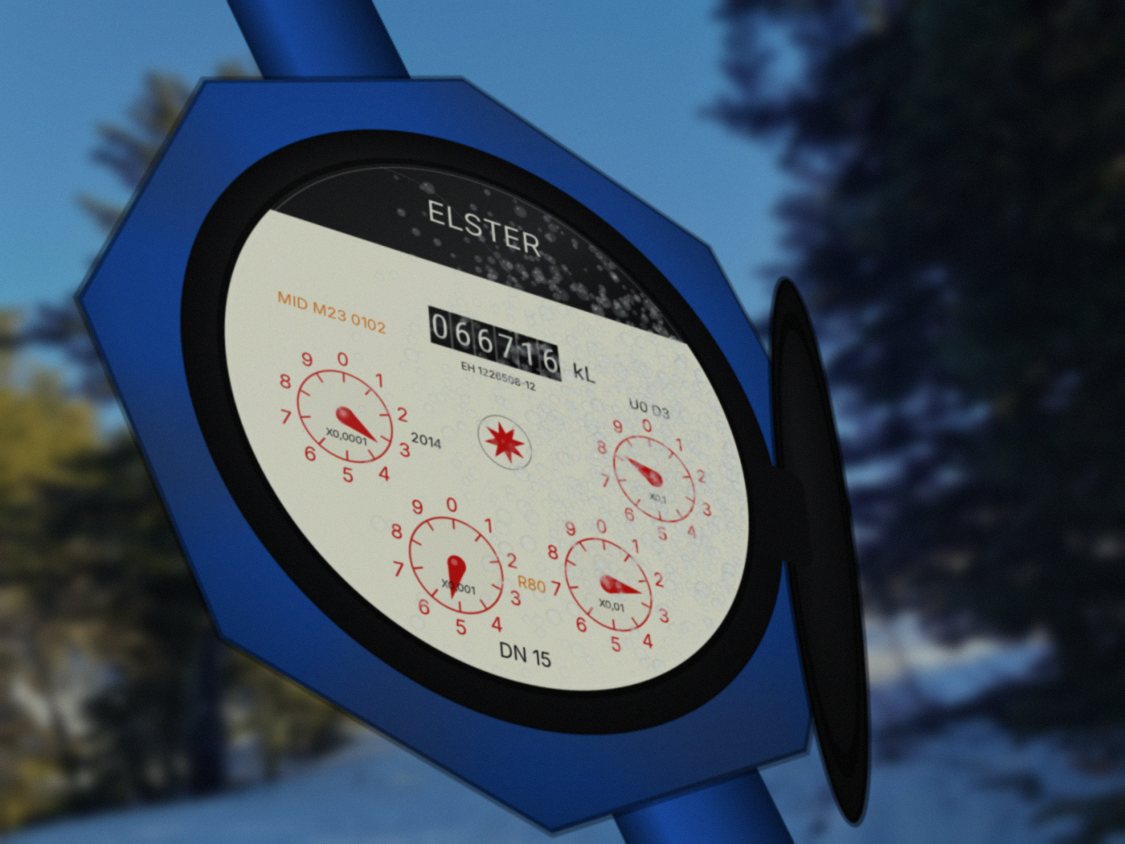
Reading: {"value": 66716.8253, "unit": "kL"}
